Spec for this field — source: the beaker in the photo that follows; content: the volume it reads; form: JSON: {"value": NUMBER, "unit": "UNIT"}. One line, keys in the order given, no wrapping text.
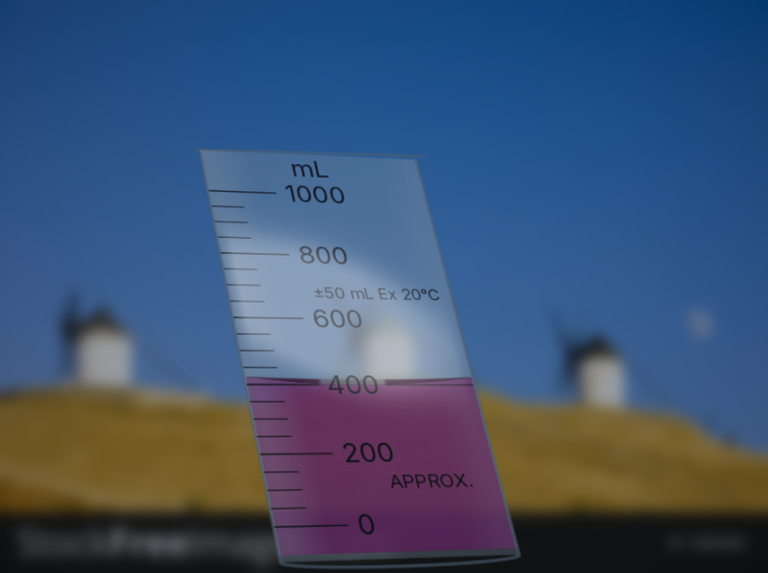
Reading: {"value": 400, "unit": "mL"}
